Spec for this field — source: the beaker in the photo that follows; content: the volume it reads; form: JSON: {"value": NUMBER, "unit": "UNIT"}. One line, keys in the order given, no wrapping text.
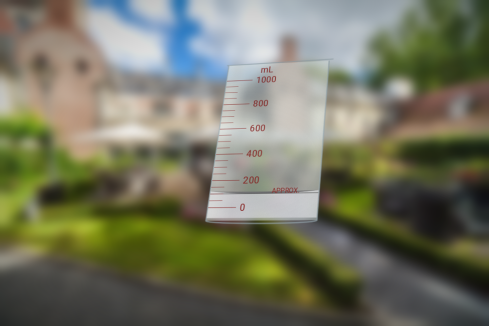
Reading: {"value": 100, "unit": "mL"}
